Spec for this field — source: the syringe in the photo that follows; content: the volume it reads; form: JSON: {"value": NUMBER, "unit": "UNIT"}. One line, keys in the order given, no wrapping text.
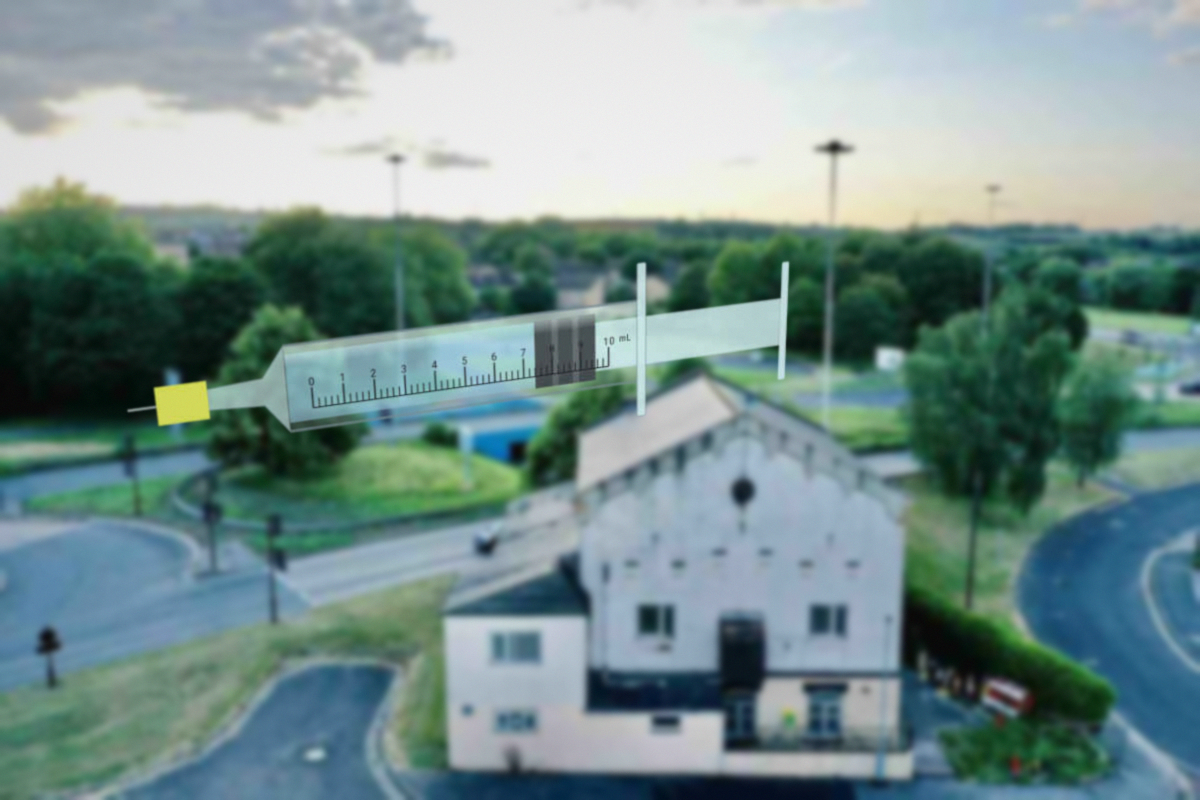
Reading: {"value": 7.4, "unit": "mL"}
